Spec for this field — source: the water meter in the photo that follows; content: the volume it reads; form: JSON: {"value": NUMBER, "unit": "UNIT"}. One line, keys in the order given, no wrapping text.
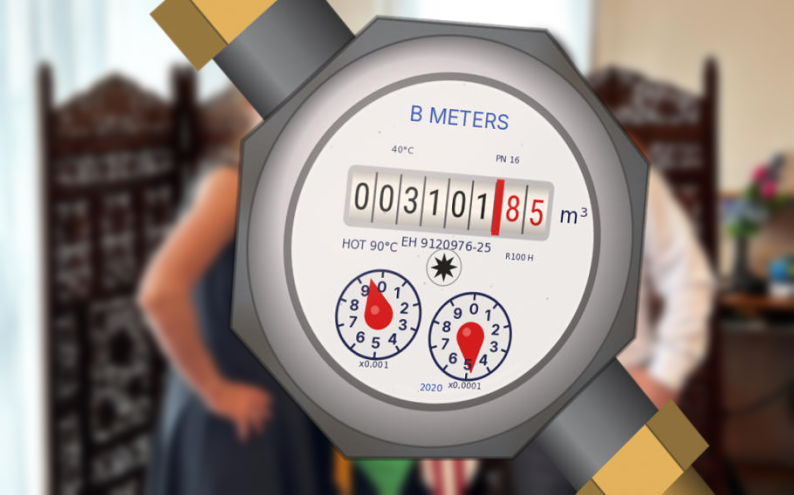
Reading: {"value": 3101.8494, "unit": "m³"}
